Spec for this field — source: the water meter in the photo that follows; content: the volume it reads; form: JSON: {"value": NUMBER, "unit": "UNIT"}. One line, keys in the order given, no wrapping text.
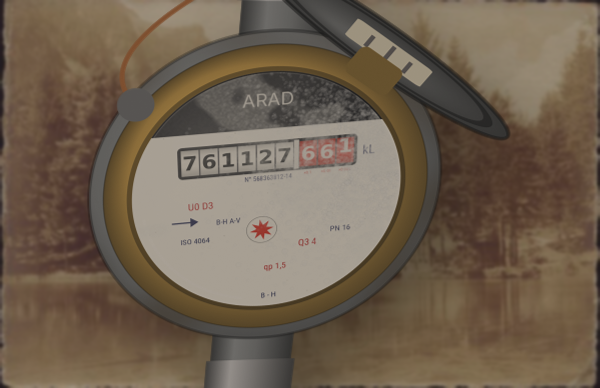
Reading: {"value": 761127.661, "unit": "kL"}
